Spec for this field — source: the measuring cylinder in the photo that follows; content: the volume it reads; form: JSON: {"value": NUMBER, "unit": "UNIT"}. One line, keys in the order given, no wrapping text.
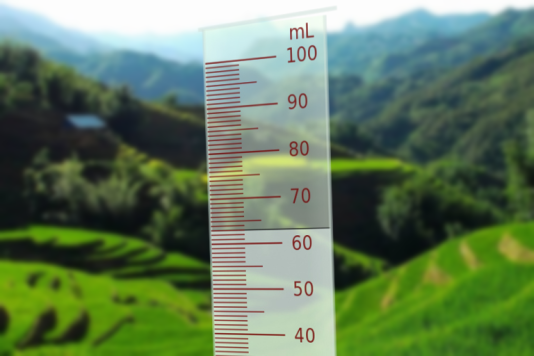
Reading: {"value": 63, "unit": "mL"}
